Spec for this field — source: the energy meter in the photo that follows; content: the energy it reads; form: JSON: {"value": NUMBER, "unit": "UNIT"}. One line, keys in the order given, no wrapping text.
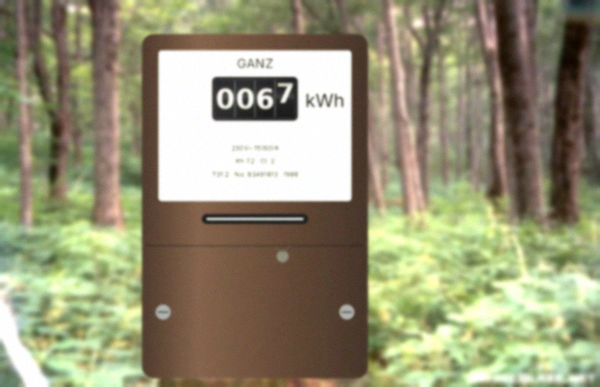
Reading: {"value": 67, "unit": "kWh"}
